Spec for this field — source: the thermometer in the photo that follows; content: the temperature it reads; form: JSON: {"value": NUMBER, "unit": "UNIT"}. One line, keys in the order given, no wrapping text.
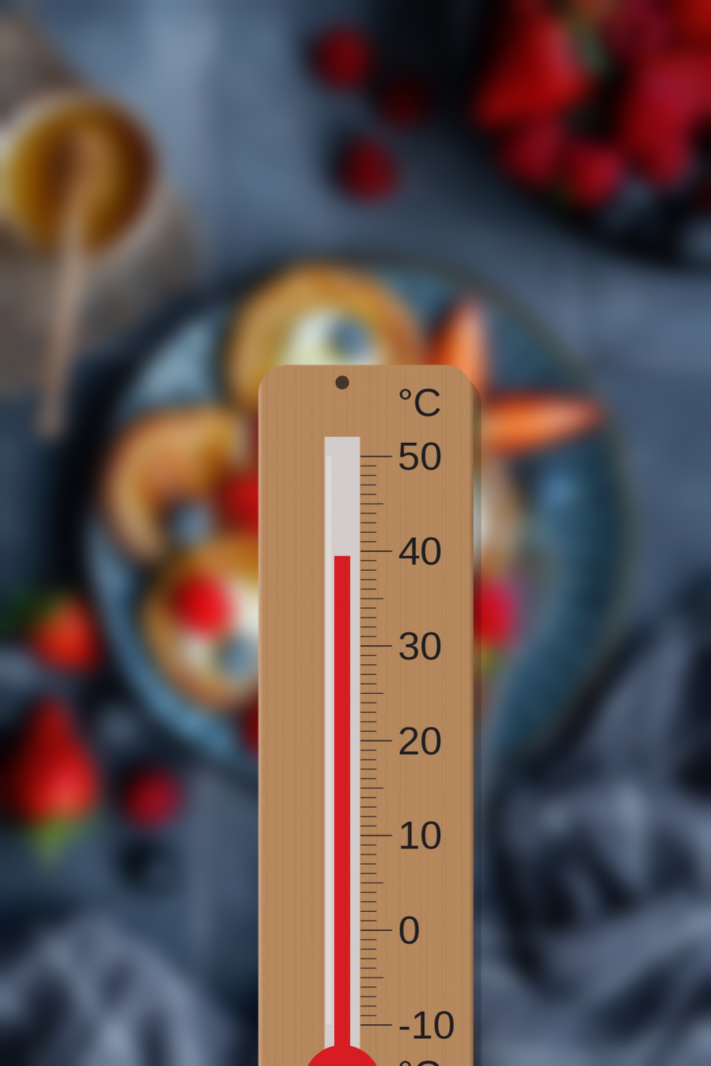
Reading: {"value": 39.5, "unit": "°C"}
